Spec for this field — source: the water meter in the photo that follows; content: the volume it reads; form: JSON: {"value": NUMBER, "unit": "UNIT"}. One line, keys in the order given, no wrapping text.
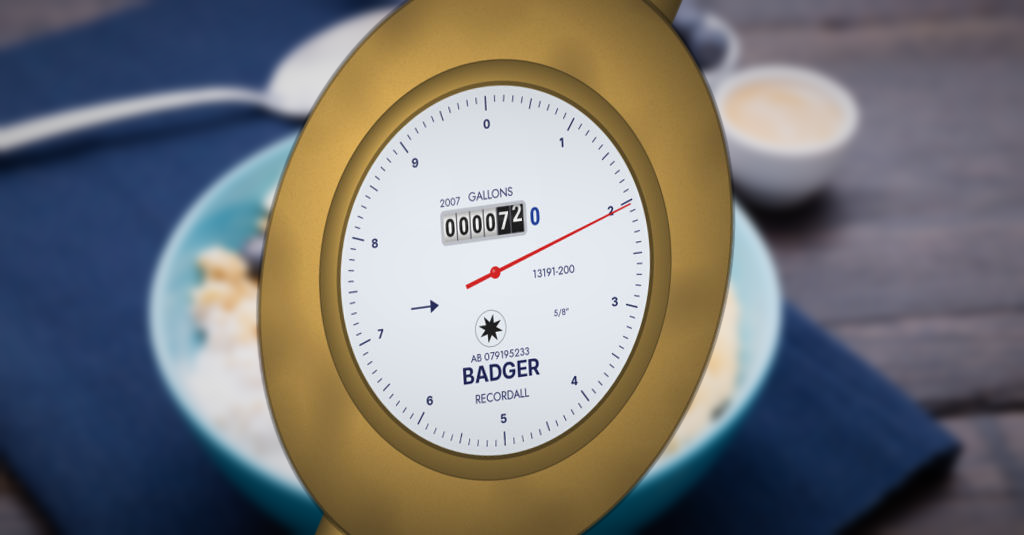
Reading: {"value": 722.0, "unit": "gal"}
